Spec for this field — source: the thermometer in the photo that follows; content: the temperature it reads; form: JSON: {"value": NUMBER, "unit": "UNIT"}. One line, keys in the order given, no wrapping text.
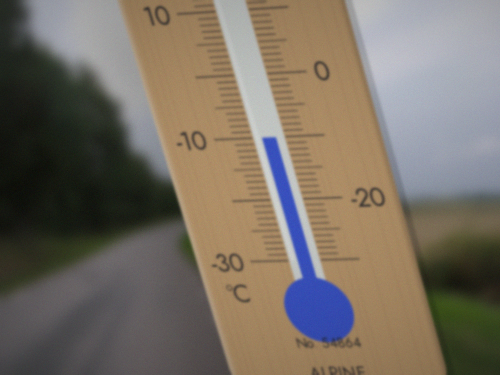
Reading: {"value": -10, "unit": "°C"}
